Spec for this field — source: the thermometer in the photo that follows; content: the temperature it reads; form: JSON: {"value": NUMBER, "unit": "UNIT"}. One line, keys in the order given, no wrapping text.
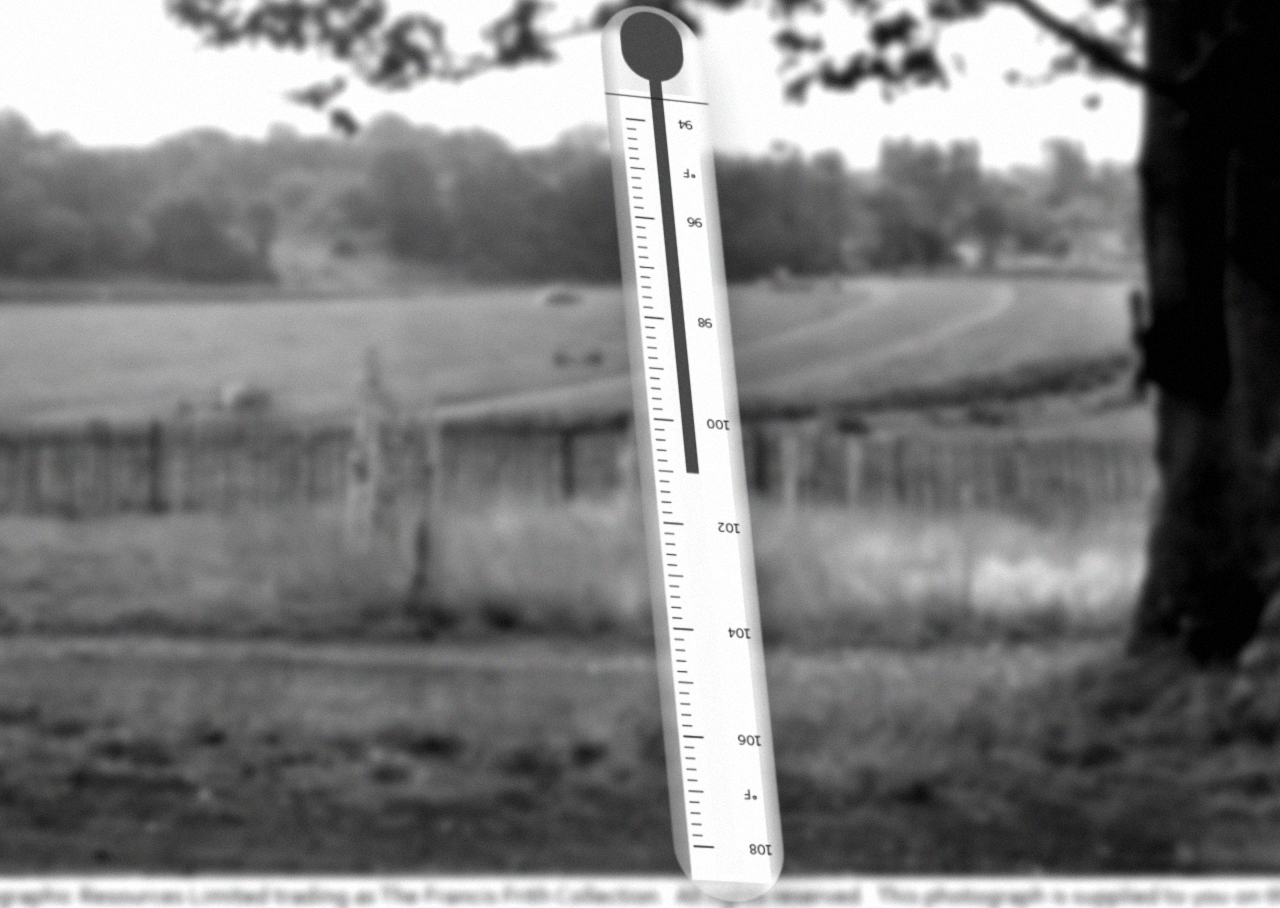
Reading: {"value": 101, "unit": "°F"}
